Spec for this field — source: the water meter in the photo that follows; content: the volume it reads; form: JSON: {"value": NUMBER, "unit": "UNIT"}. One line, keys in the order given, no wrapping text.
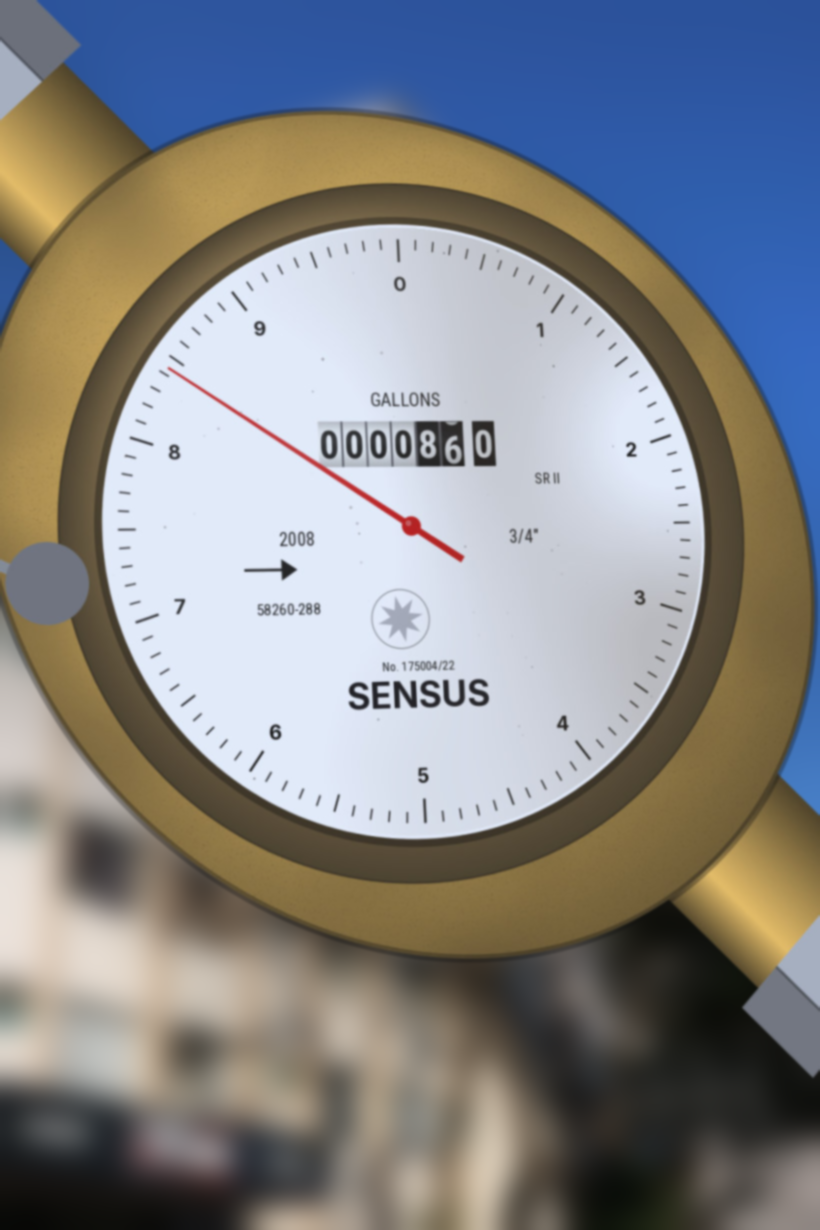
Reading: {"value": 858.4, "unit": "gal"}
